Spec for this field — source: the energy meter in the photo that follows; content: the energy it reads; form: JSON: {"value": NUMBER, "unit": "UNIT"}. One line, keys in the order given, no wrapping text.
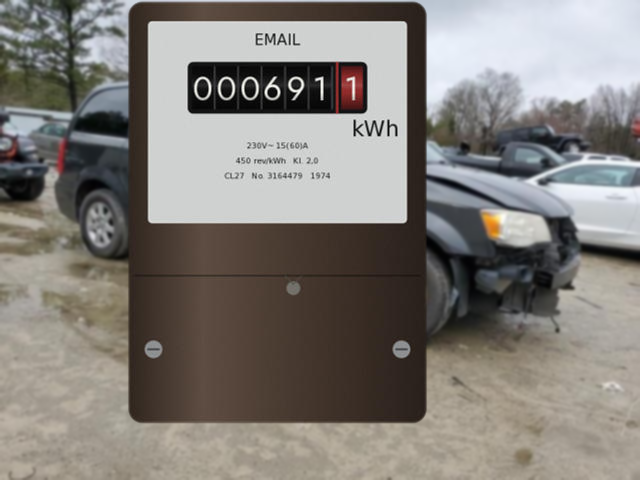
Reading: {"value": 691.1, "unit": "kWh"}
